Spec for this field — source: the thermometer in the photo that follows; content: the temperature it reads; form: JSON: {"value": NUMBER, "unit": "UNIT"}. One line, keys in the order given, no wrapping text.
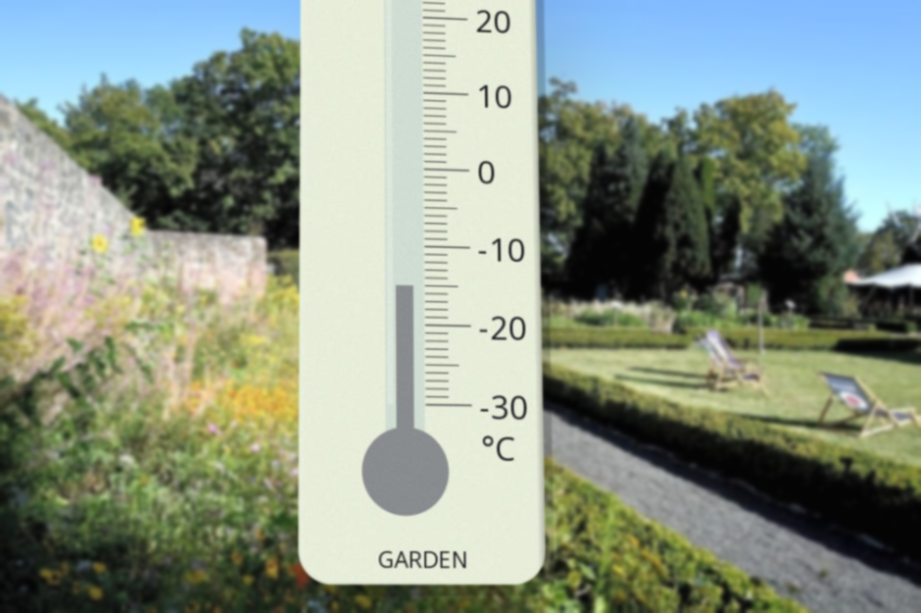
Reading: {"value": -15, "unit": "°C"}
